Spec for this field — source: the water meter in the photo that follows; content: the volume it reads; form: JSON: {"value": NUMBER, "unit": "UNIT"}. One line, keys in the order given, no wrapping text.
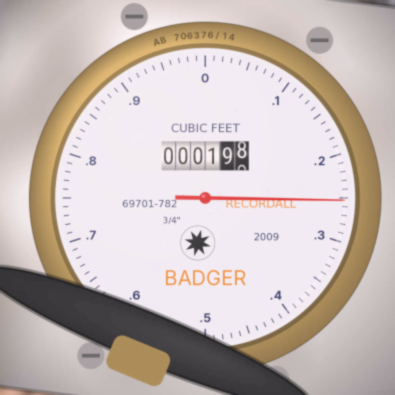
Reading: {"value": 198.25, "unit": "ft³"}
